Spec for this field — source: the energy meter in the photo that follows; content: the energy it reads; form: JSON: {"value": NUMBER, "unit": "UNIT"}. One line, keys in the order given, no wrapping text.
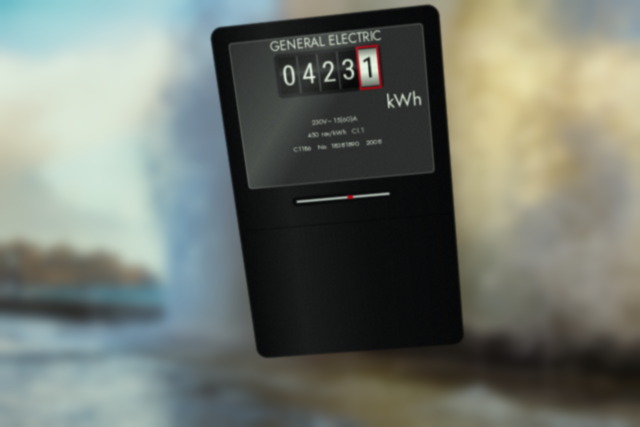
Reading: {"value": 423.1, "unit": "kWh"}
